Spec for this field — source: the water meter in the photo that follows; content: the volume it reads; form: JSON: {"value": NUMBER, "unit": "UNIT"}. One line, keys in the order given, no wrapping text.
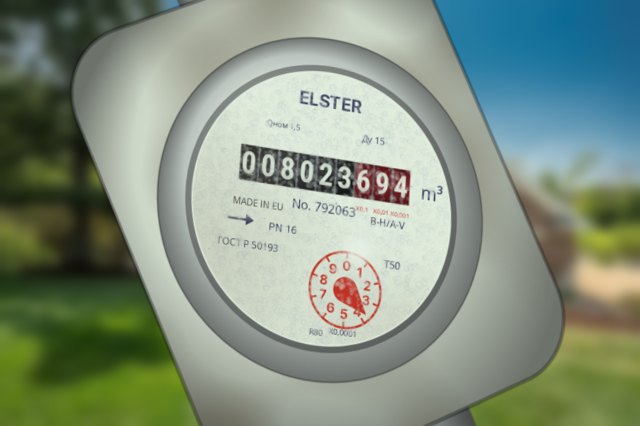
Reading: {"value": 8023.6943, "unit": "m³"}
